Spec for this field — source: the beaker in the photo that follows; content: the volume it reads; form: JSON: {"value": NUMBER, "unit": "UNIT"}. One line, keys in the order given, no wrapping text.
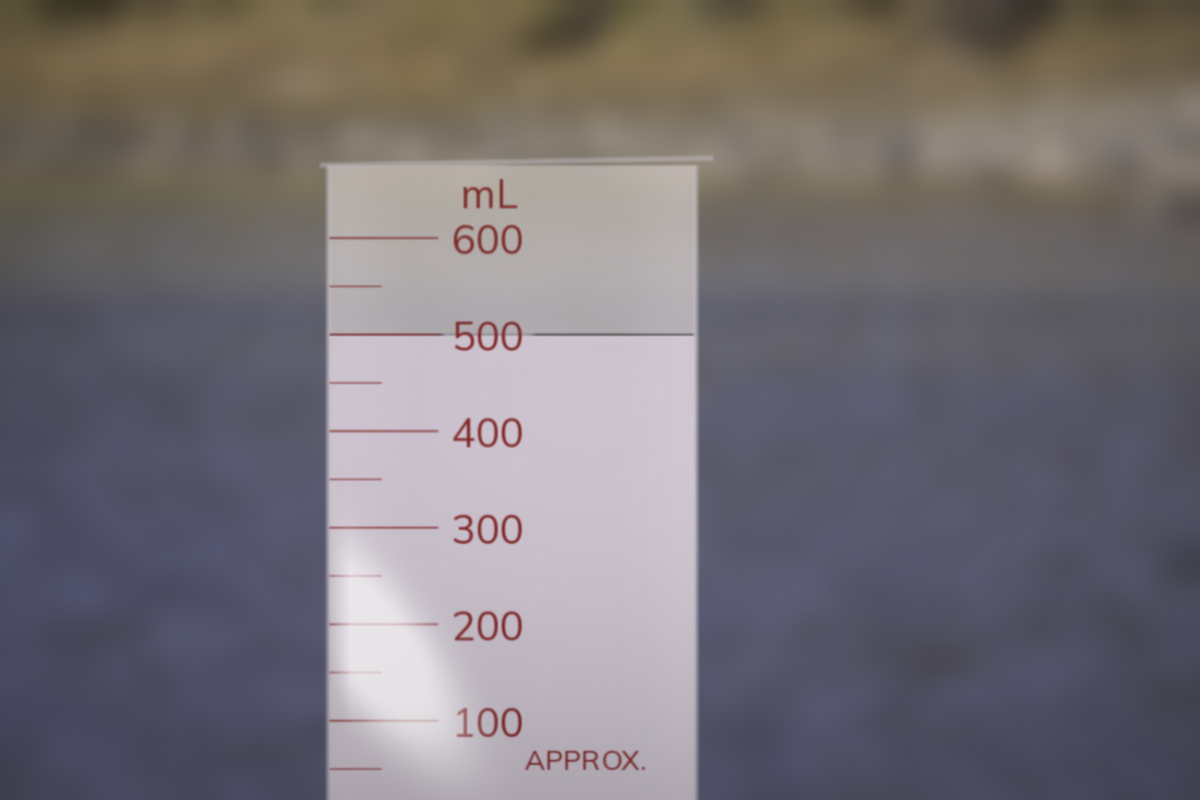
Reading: {"value": 500, "unit": "mL"}
